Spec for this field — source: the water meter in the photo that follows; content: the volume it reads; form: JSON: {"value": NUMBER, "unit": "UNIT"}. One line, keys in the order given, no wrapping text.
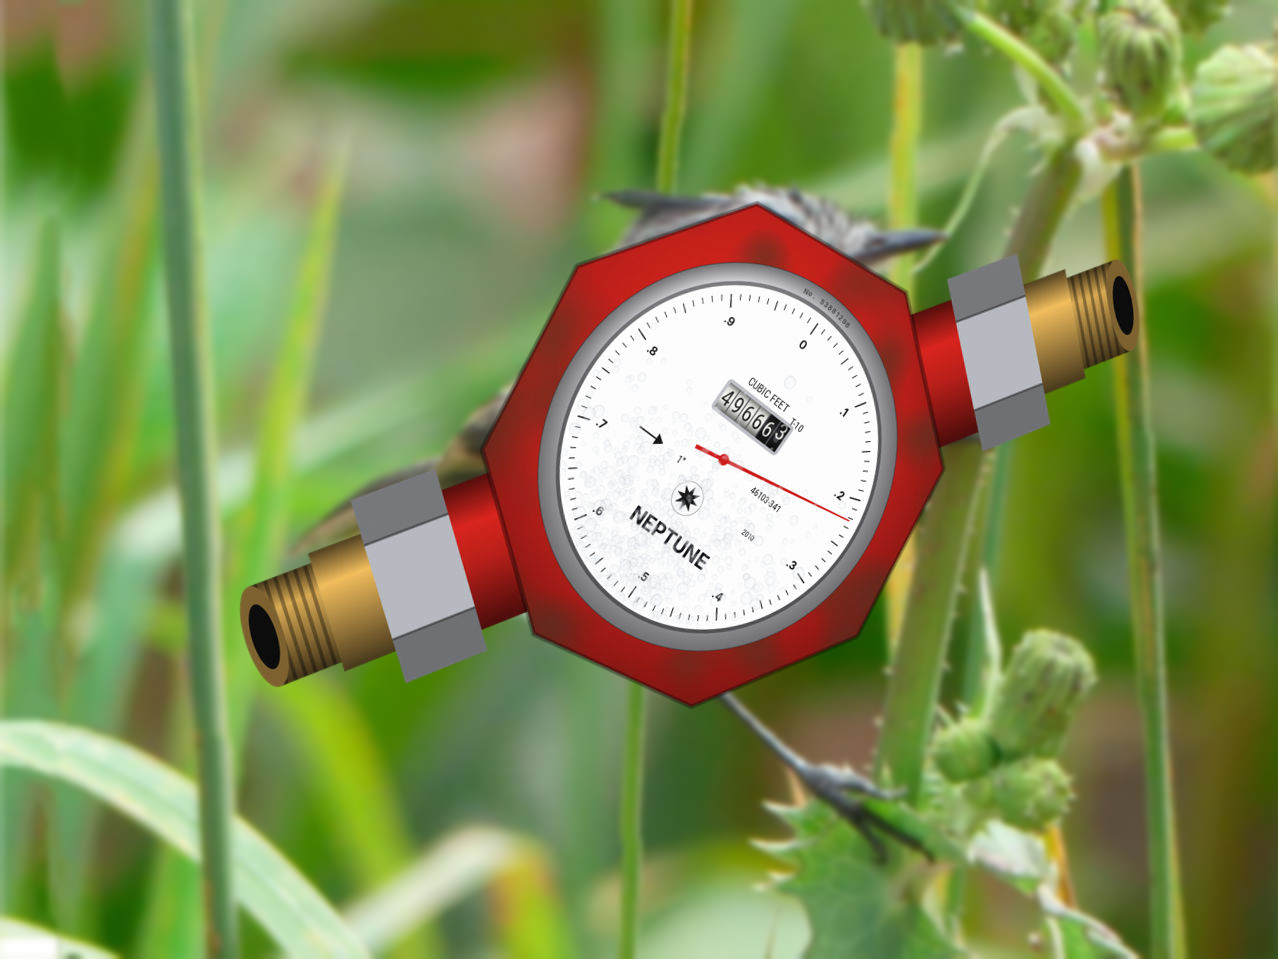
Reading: {"value": 496663.22, "unit": "ft³"}
